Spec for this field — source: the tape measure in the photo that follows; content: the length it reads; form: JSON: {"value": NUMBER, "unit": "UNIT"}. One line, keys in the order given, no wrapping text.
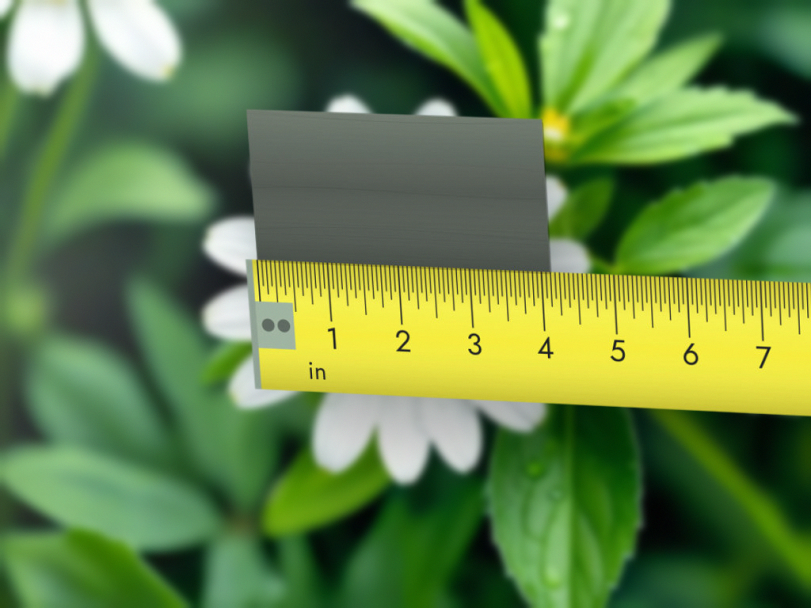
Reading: {"value": 4.125, "unit": "in"}
